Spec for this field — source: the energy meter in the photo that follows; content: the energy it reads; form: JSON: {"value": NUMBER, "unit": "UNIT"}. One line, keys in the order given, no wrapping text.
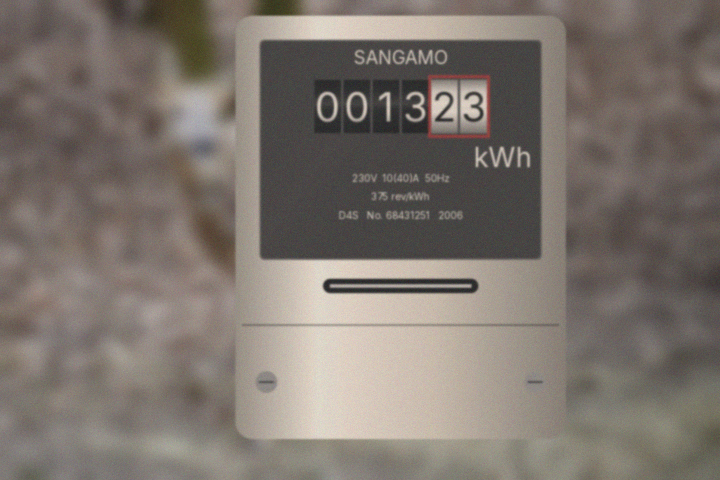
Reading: {"value": 13.23, "unit": "kWh"}
